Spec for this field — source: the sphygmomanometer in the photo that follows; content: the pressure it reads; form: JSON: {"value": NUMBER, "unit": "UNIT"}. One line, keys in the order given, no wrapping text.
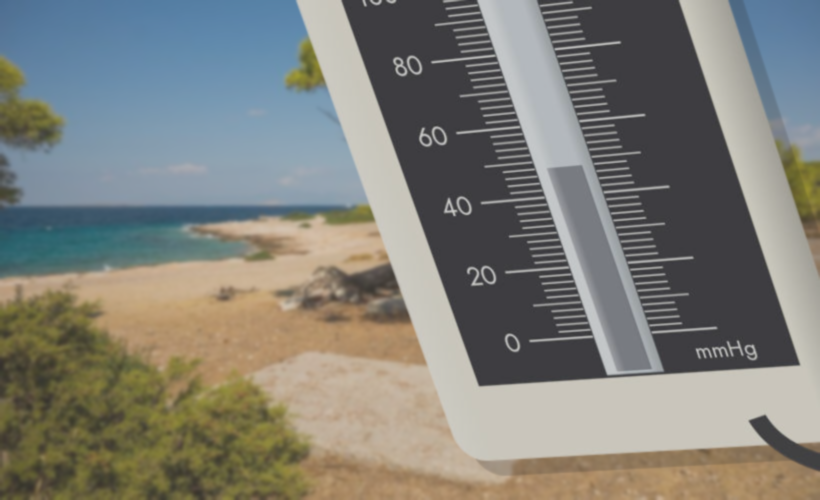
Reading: {"value": 48, "unit": "mmHg"}
